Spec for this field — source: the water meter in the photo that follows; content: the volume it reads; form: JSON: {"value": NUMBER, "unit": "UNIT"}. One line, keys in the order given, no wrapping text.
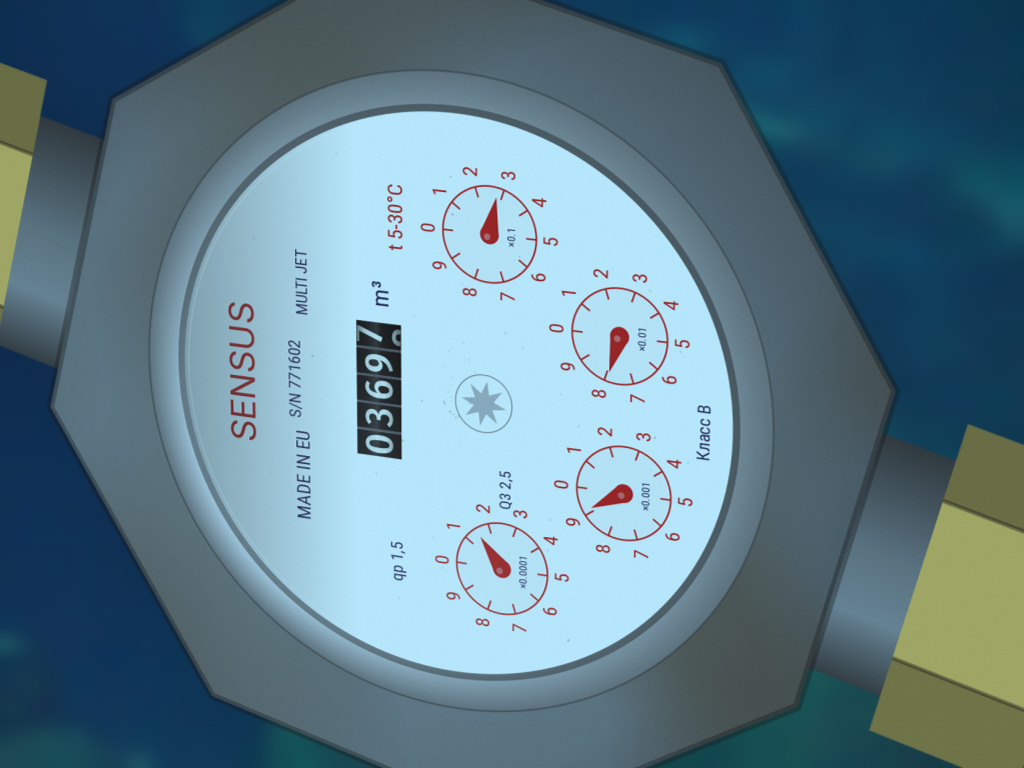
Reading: {"value": 3697.2791, "unit": "m³"}
